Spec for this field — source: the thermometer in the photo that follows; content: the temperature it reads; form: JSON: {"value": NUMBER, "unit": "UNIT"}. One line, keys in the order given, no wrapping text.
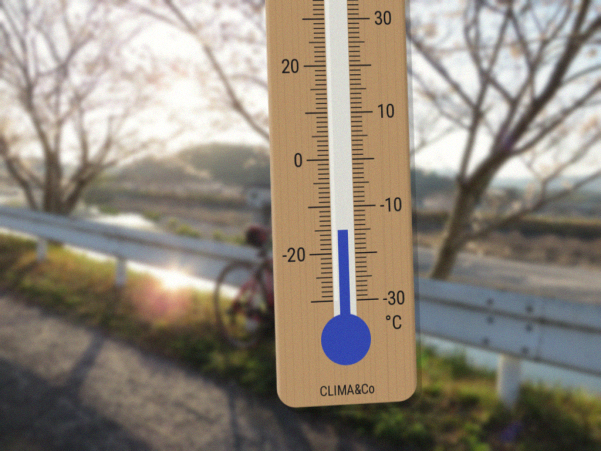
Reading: {"value": -15, "unit": "°C"}
